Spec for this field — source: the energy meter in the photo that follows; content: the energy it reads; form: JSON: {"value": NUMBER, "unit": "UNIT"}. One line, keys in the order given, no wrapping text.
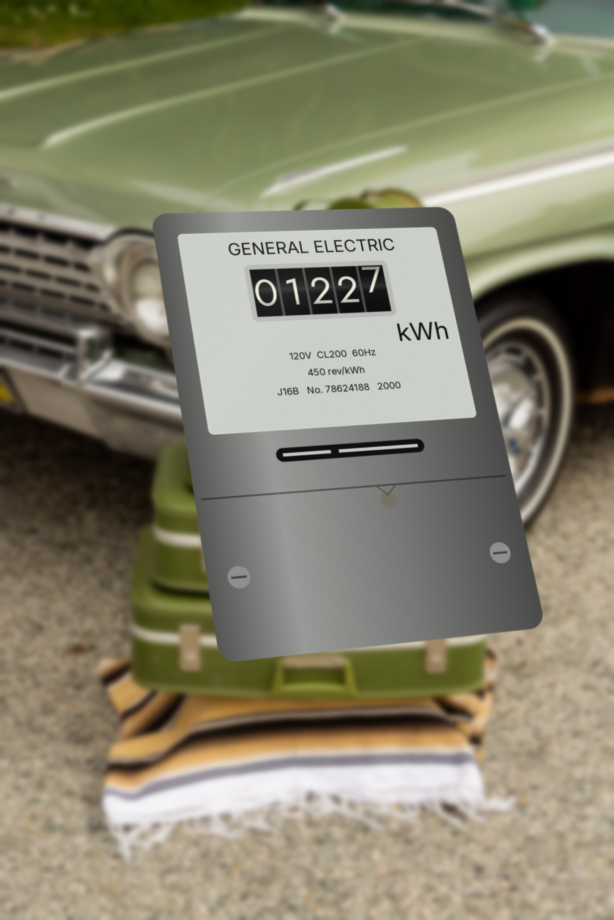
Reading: {"value": 1227, "unit": "kWh"}
